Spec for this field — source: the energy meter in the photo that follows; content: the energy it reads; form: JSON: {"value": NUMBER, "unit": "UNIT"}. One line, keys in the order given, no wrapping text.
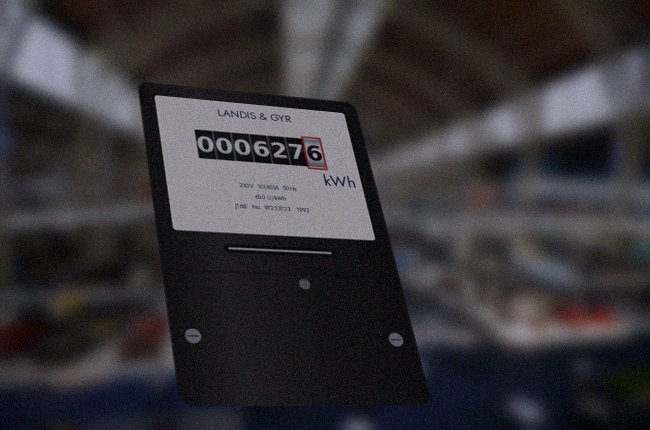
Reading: {"value": 627.6, "unit": "kWh"}
